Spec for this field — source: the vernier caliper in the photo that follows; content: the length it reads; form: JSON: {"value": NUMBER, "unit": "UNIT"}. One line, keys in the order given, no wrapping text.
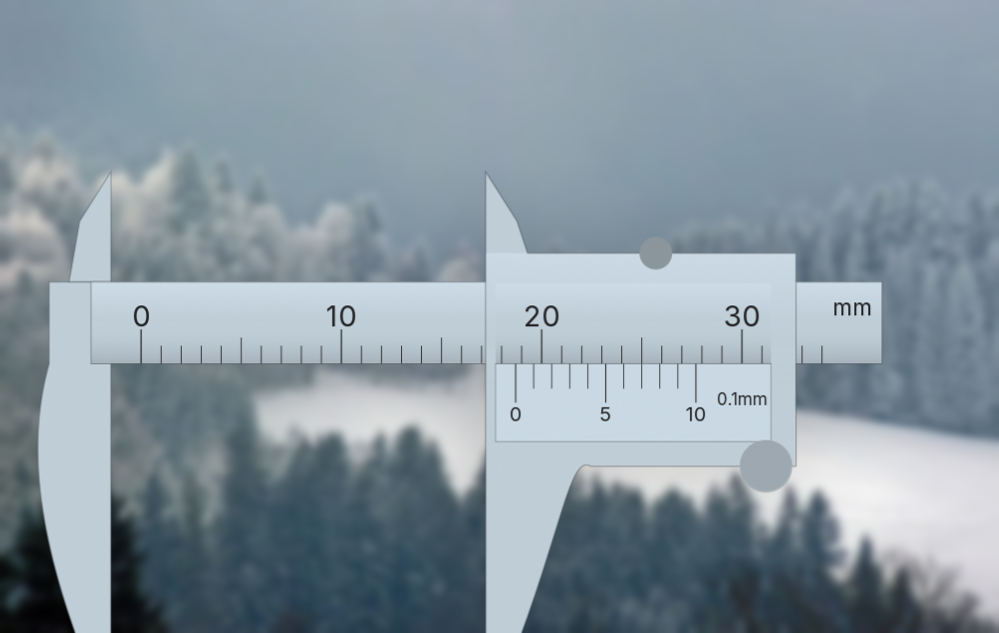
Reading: {"value": 18.7, "unit": "mm"}
